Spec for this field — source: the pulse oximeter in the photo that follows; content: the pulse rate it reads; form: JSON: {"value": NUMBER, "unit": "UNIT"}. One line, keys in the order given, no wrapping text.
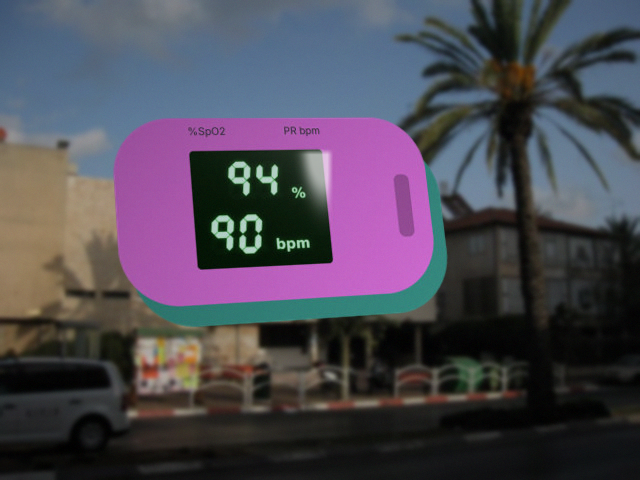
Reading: {"value": 90, "unit": "bpm"}
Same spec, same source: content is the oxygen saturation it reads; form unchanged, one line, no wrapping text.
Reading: {"value": 94, "unit": "%"}
